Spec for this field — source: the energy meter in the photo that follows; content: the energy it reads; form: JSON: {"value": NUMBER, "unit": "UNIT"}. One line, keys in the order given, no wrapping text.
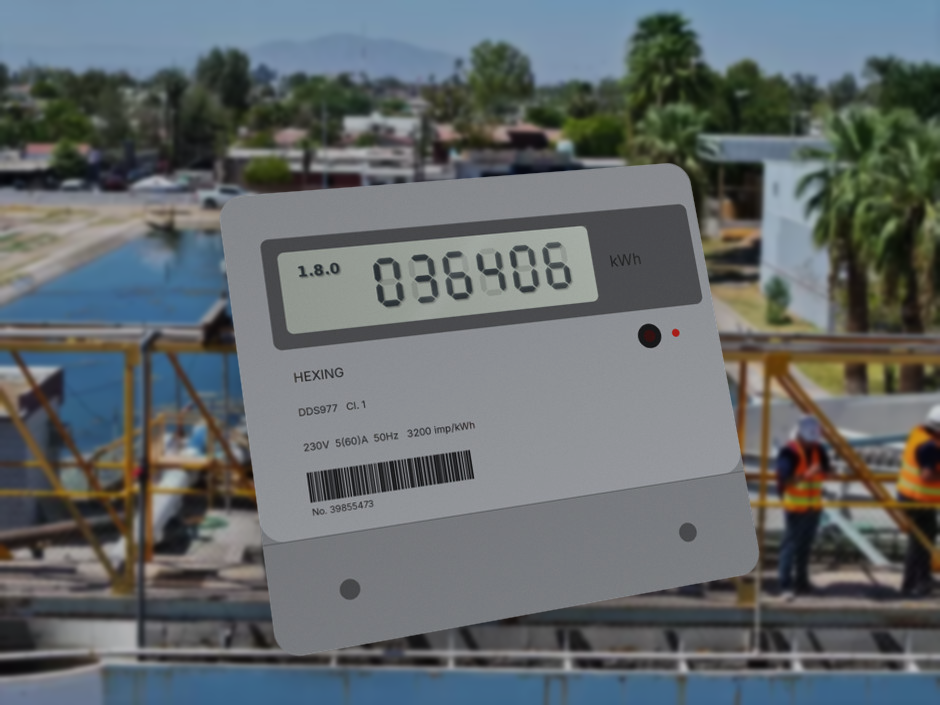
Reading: {"value": 36406, "unit": "kWh"}
